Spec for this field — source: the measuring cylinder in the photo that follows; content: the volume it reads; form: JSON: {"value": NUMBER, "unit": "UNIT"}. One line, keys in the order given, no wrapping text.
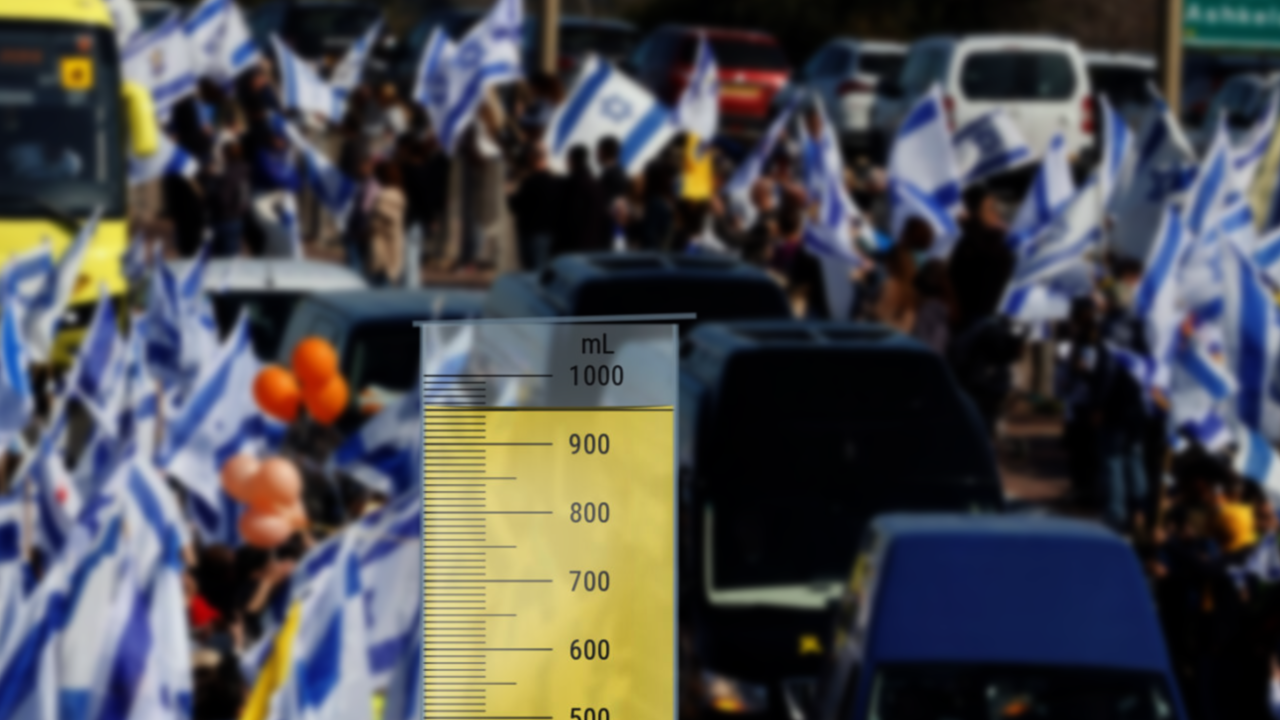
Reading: {"value": 950, "unit": "mL"}
